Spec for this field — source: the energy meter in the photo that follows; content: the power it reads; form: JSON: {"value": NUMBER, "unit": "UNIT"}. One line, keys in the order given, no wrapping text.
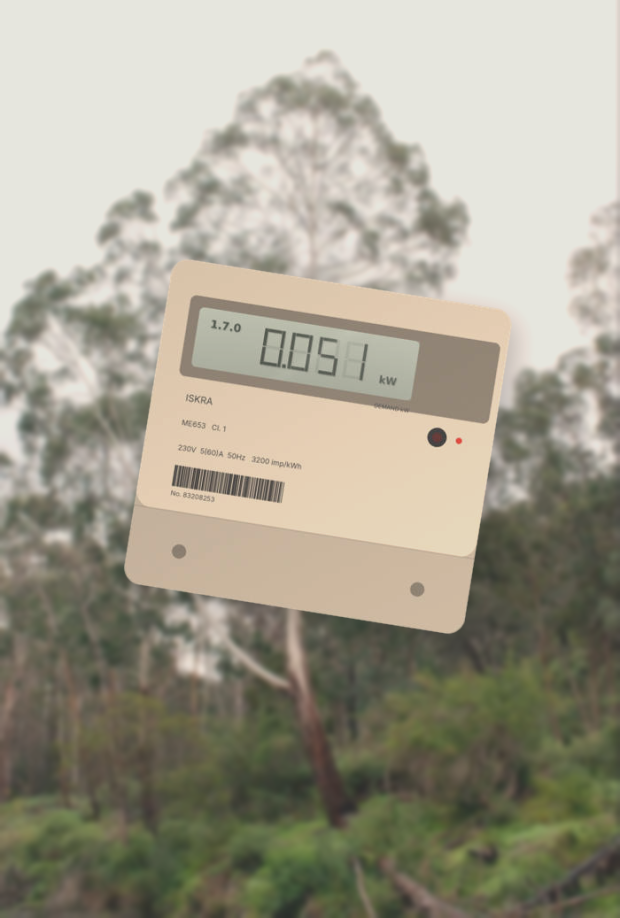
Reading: {"value": 0.051, "unit": "kW"}
